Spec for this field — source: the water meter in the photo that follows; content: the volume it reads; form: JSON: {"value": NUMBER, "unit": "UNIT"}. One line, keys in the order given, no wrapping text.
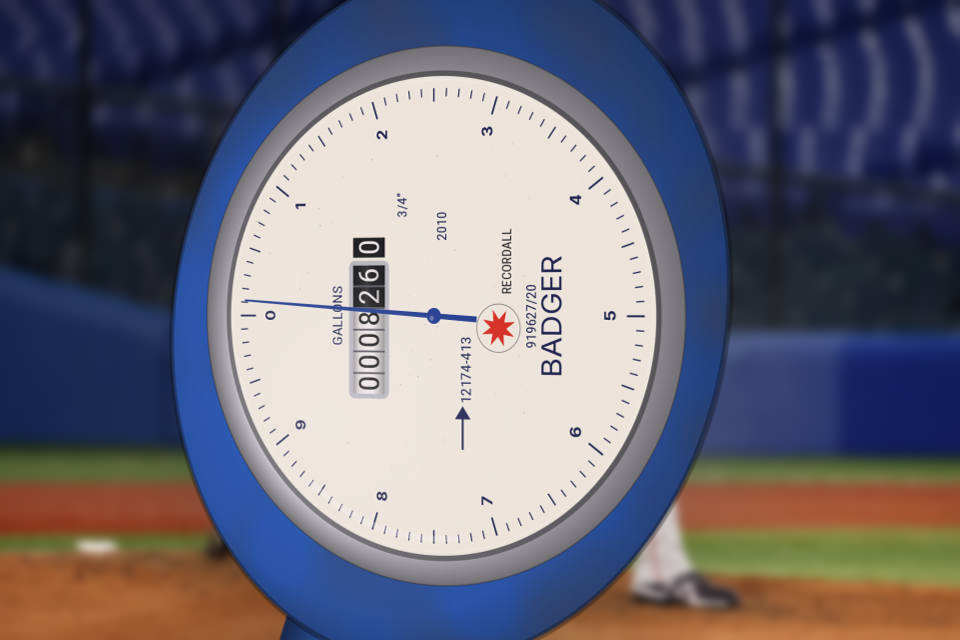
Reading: {"value": 8260.1, "unit": "gal"}
